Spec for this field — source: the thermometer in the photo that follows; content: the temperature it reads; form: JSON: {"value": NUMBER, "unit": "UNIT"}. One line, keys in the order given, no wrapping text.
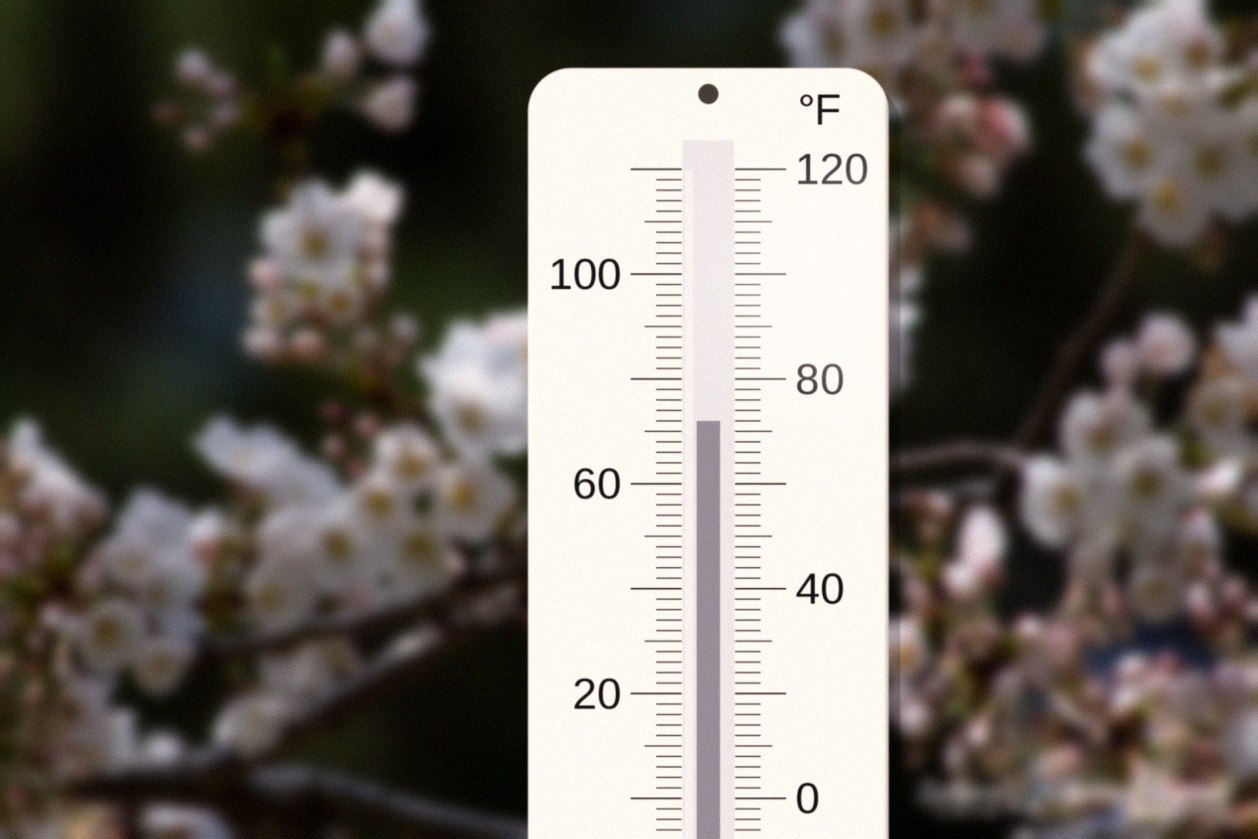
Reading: {"value": 72, "unit": "°F"}
